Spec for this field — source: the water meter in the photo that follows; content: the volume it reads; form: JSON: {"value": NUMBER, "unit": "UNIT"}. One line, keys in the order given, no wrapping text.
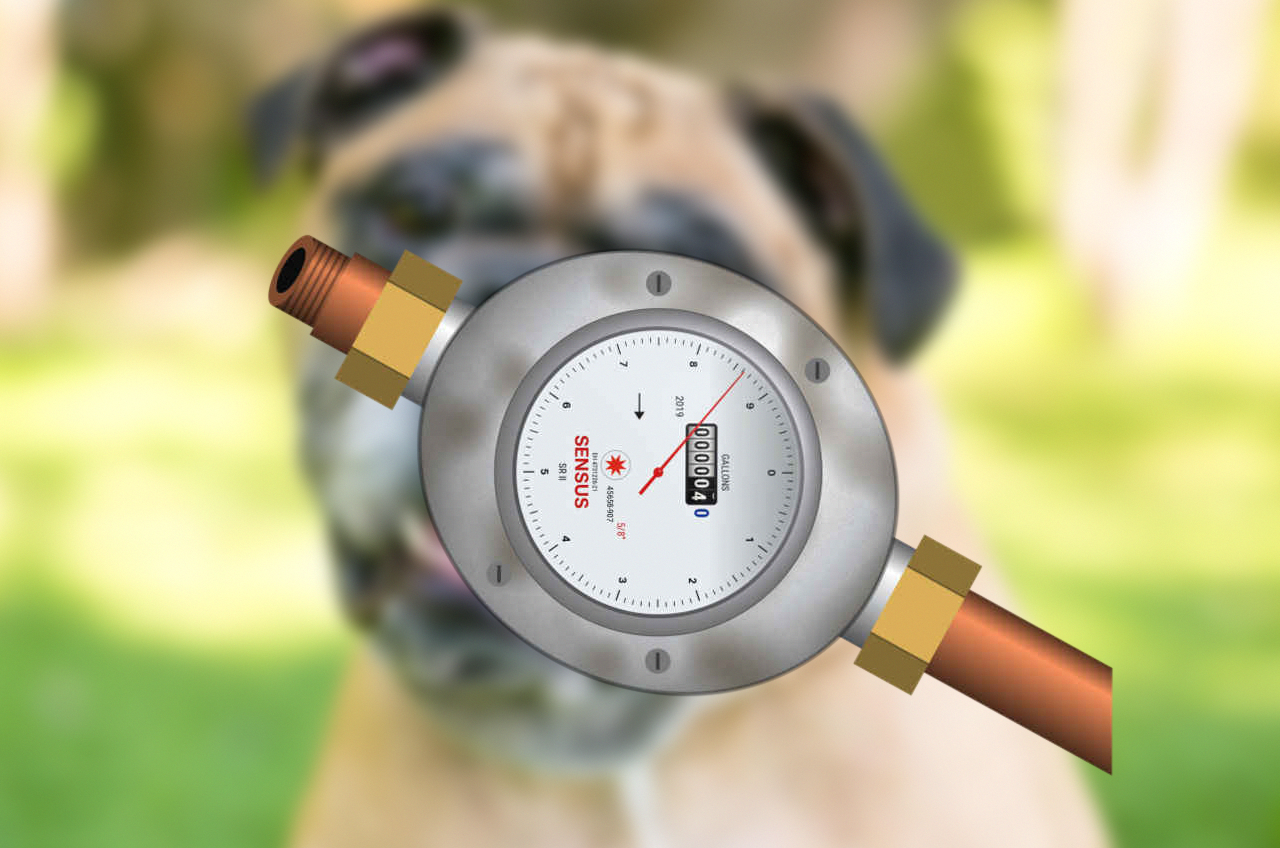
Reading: {"value": 38.6, "unit": "gal"}
